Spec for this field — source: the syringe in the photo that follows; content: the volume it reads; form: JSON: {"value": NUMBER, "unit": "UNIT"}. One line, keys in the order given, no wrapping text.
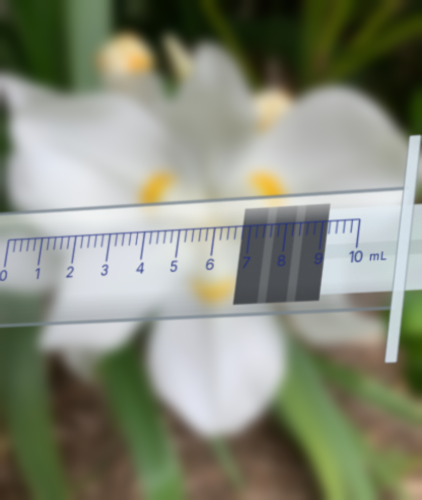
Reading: {"value": 6.8, "unit": "mL"}
